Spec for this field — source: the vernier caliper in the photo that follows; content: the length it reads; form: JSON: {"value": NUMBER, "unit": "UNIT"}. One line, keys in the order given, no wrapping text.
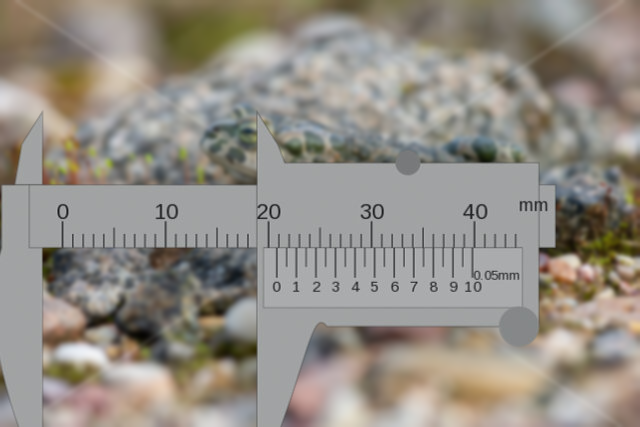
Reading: {"value": 20.8, "unit": "mm"}
